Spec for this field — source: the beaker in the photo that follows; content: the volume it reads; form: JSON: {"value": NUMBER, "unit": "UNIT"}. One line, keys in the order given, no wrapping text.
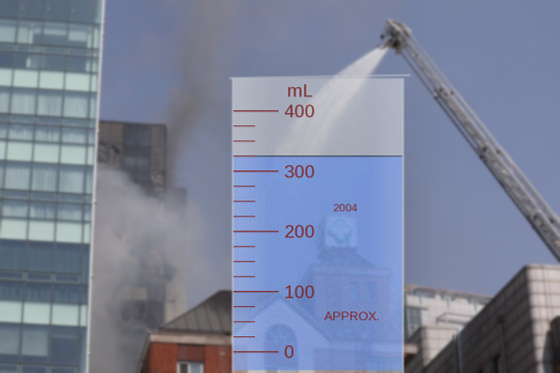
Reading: {"value": 325, "unit": "mL"}
